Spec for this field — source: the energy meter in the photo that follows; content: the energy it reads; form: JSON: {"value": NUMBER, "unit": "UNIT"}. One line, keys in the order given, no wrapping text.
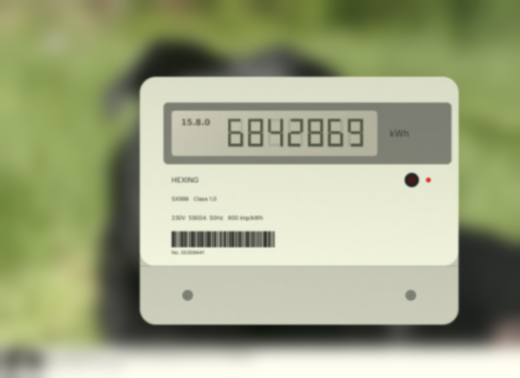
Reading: {"value": 6842869, "unit": "kWh"}
